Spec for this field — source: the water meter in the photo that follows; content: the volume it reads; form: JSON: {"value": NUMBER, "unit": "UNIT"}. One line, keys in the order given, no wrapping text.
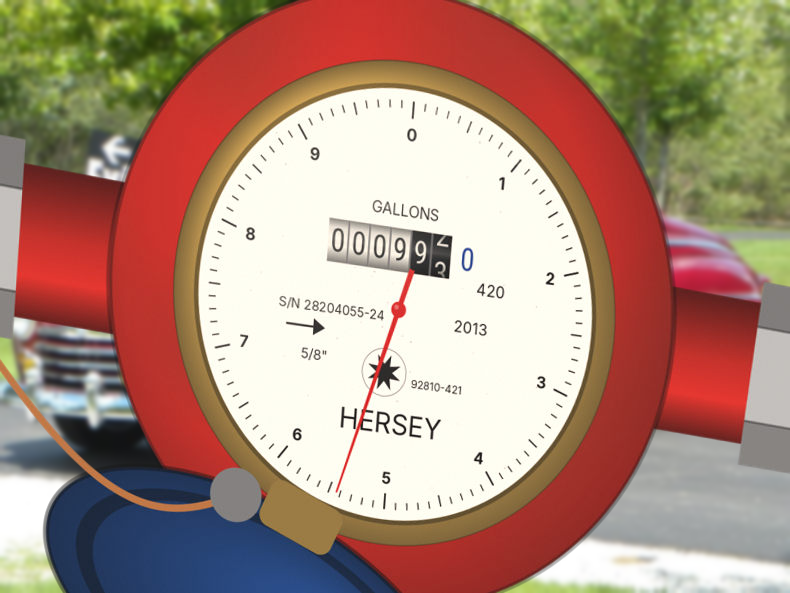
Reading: {"value": 9925.4, "unit": "gal"}
